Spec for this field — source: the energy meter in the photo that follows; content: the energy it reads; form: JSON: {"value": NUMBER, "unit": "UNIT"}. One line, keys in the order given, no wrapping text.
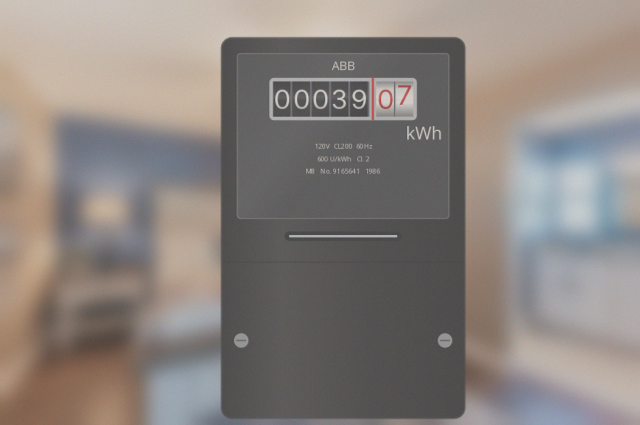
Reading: {"value": 39.07, "unit": "kWh"}
